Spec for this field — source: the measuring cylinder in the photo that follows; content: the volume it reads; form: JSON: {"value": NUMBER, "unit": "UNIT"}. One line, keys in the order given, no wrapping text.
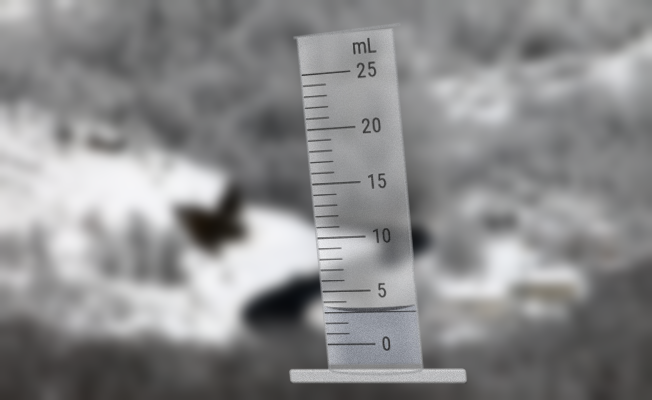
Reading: {"value": 3, "unit": "mL"}
